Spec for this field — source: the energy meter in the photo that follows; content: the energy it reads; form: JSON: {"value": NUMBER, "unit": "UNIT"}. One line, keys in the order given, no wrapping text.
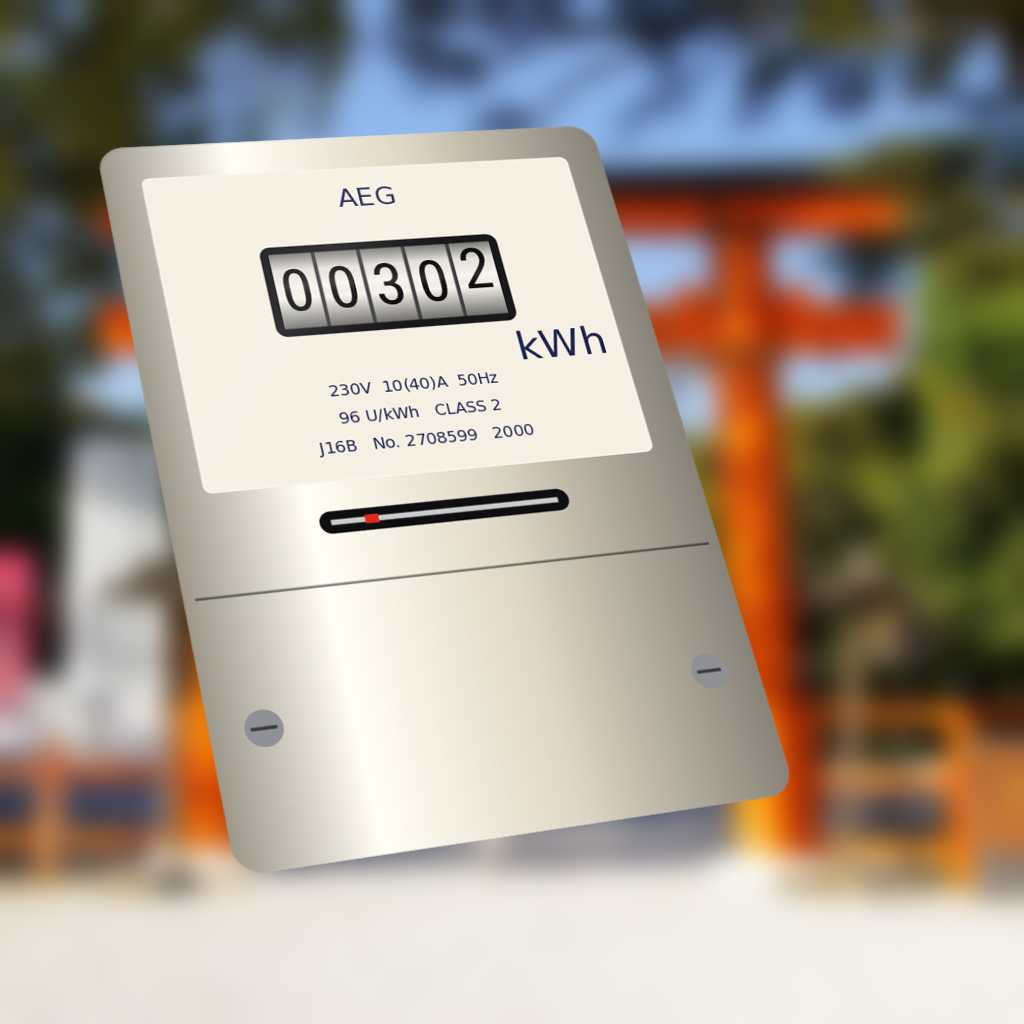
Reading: {"value": 302, "unit": "kWh"}
